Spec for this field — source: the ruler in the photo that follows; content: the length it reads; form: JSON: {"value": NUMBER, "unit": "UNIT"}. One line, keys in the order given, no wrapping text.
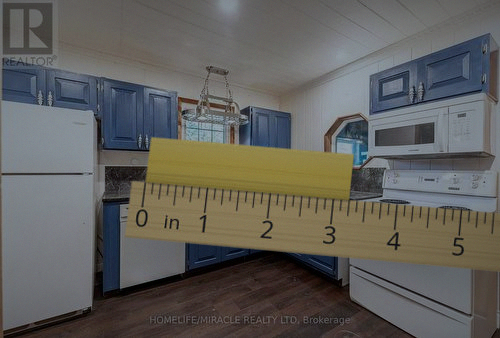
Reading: {"value": 3.25, "unit": "in"}
